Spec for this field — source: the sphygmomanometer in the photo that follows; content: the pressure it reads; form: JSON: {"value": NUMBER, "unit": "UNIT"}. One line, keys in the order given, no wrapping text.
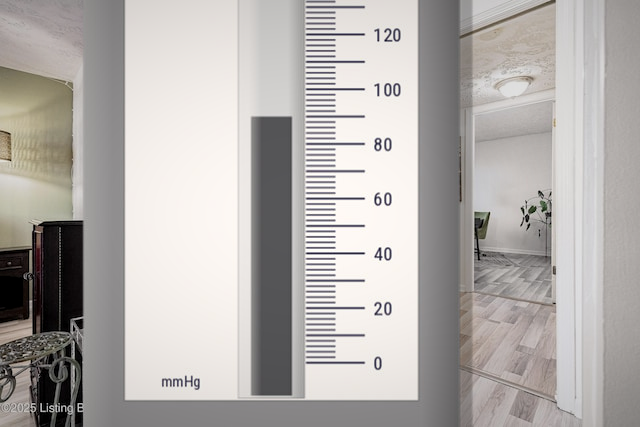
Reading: {"value": 90, "unit": "mmHg"}
